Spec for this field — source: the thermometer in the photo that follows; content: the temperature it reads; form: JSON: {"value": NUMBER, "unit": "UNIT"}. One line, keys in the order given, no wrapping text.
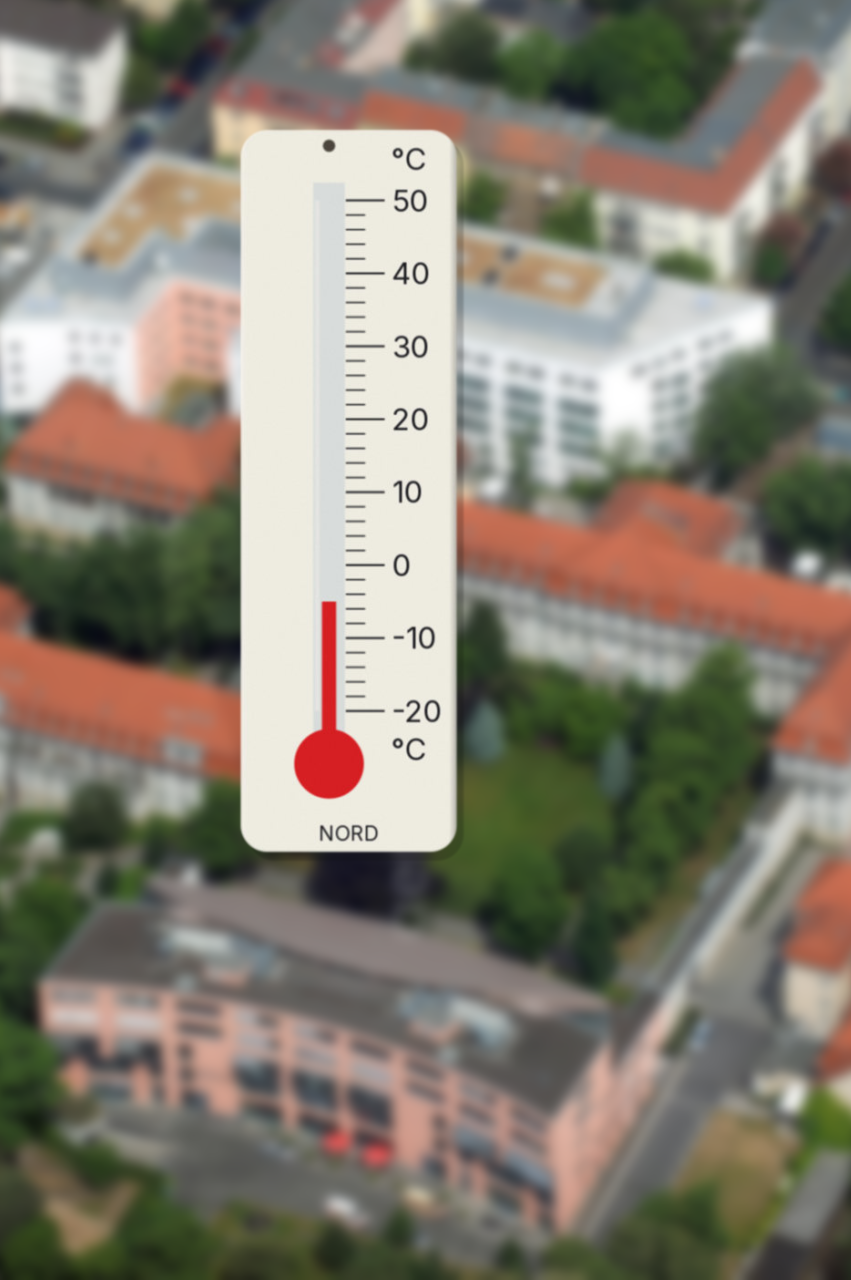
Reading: {"value": -5, "unit": "°C"}
